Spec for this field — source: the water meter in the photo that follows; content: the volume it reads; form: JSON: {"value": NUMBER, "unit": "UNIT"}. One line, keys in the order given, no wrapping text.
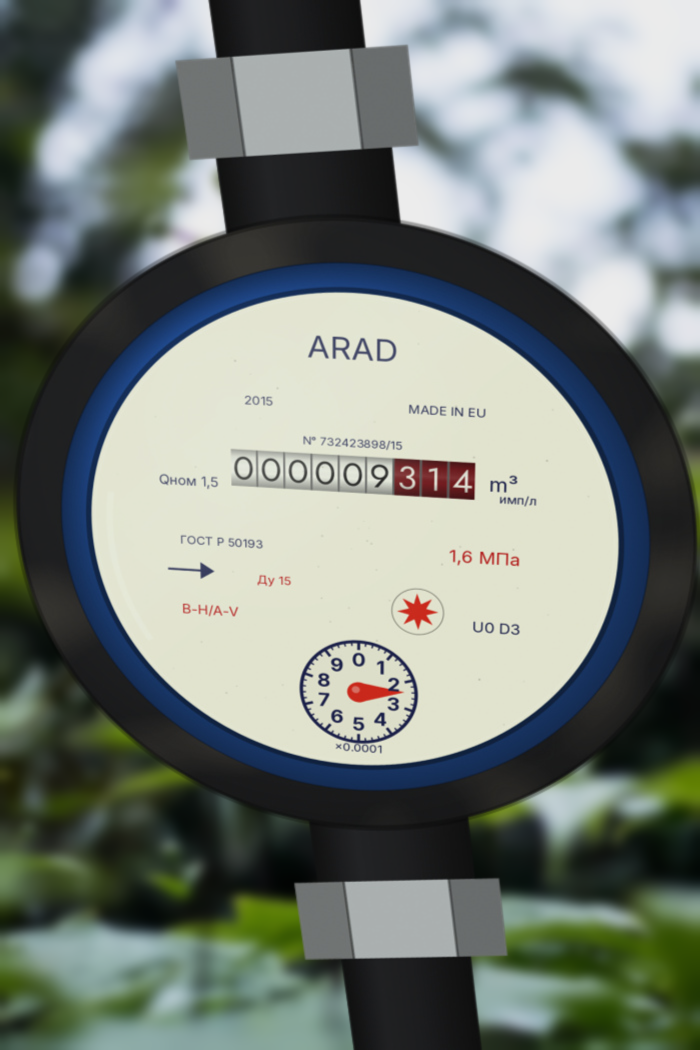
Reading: {"value": 9.3142, "unit": "m³"}
